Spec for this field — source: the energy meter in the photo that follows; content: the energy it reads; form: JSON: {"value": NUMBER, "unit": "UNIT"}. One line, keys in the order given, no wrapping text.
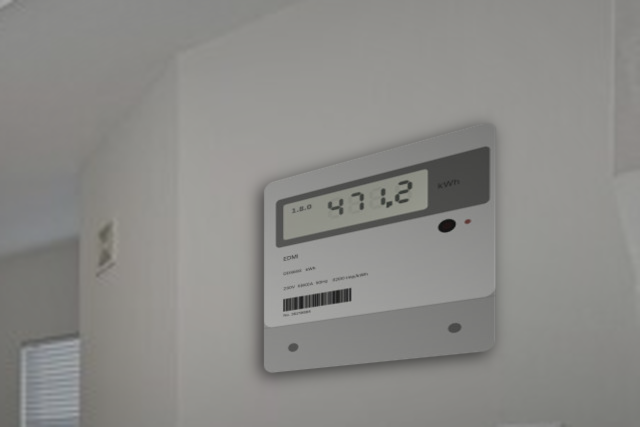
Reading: {"value": 471.2, "unit": "kWh"}
